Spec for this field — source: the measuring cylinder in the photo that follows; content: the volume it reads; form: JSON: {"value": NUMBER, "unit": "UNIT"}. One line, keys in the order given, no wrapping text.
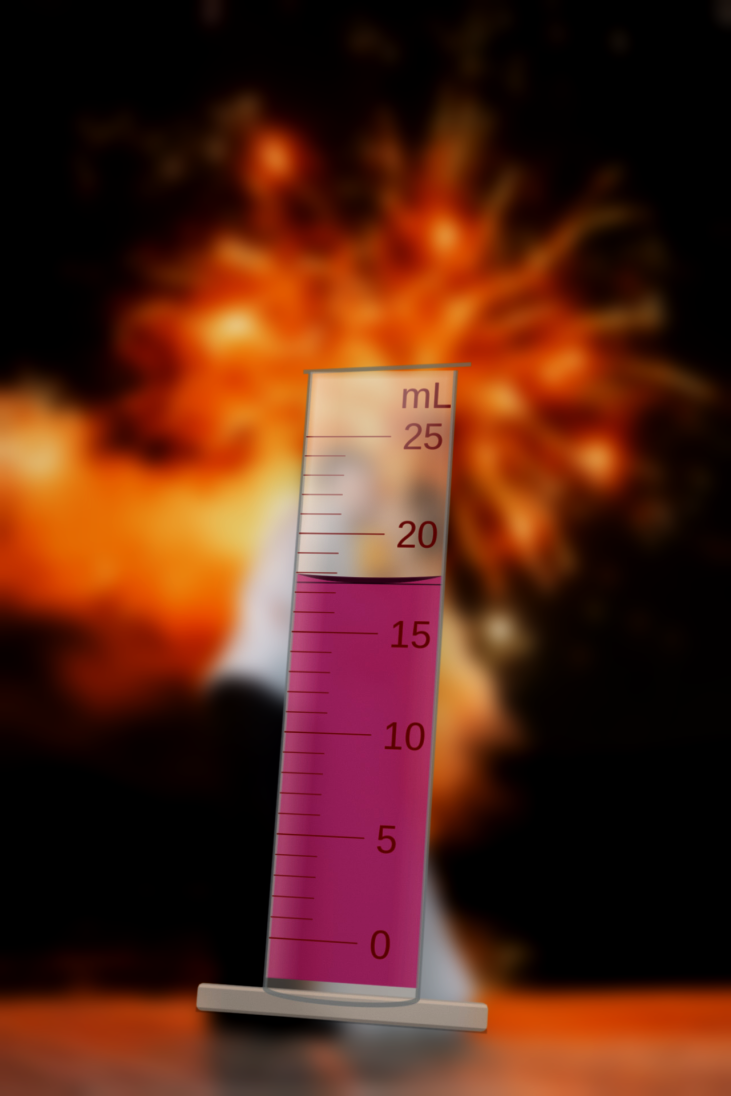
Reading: {"value": 17.5, "unit": "mL"}
